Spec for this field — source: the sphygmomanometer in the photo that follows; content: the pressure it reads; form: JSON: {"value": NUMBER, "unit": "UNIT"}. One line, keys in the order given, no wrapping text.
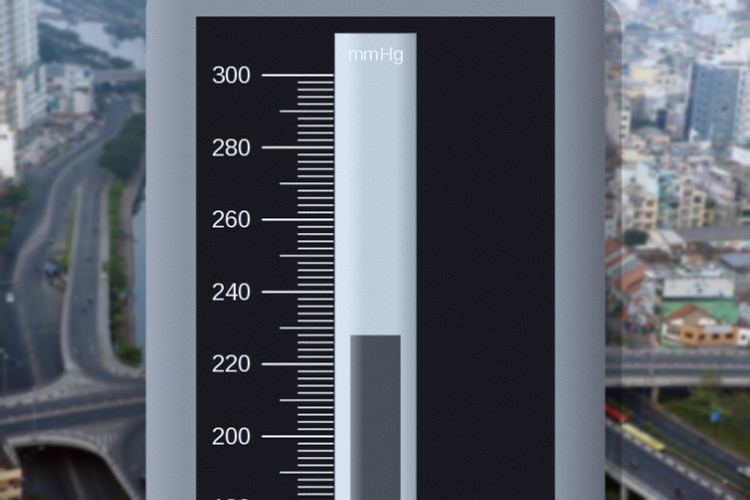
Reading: {"value": 228, "unit": "mmHg"}
